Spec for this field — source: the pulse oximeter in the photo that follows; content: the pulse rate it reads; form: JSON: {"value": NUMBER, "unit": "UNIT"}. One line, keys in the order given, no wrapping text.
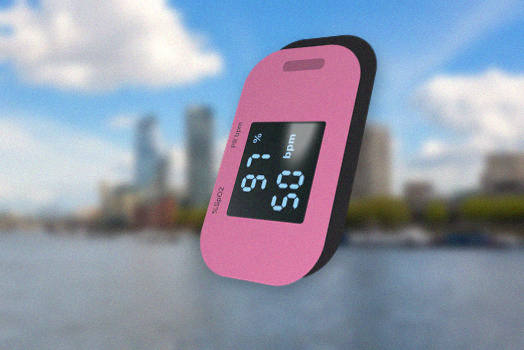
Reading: {"value": 50, "unit": "bpm"}
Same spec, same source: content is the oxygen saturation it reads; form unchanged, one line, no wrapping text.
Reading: {"value": 97, "unit": "%"}
